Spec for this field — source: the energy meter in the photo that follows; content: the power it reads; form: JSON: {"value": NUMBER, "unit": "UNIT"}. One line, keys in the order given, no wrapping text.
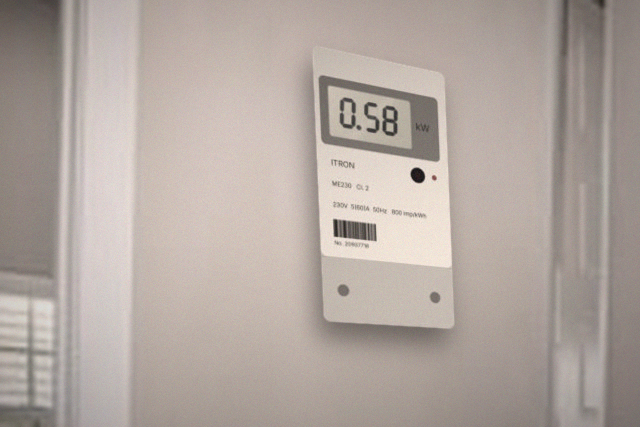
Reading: {"value": 0.58, "unit": "kW"}
